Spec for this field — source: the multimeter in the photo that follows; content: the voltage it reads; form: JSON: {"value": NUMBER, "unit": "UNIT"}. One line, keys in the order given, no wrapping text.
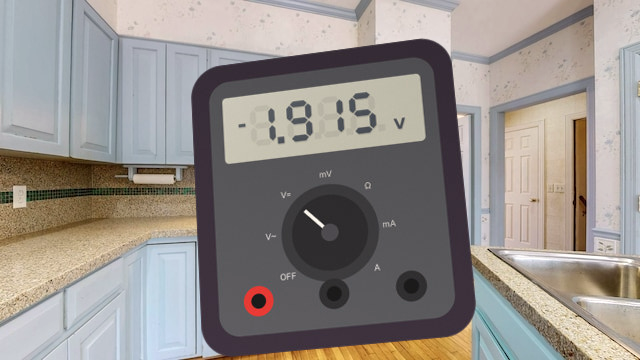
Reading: {"value": -1.915, "unit": "V"}
